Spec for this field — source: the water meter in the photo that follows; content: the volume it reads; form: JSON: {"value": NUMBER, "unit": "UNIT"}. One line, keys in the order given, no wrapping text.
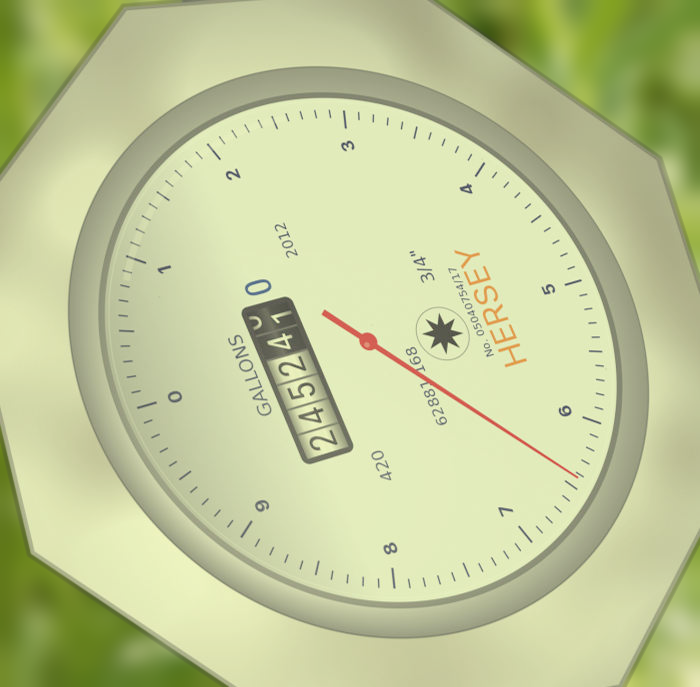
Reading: {"value": 2452406.4, "unit": "gal"}
